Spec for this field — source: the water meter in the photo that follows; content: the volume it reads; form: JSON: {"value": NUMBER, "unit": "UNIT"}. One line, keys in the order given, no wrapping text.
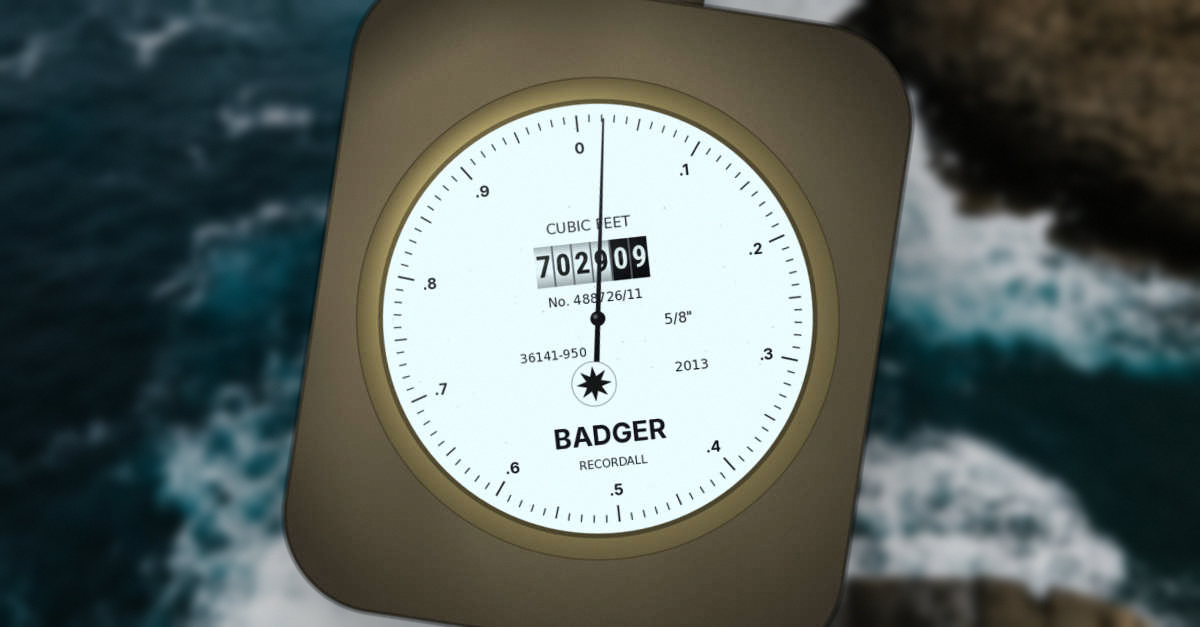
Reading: {"value": 702909.02, "unit": "ft³"}
